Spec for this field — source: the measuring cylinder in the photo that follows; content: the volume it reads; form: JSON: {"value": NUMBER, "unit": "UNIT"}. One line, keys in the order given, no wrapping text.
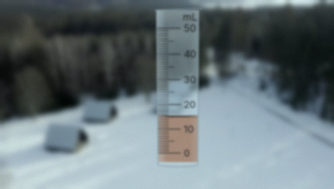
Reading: {"value": 15, "unit": "mL"}
